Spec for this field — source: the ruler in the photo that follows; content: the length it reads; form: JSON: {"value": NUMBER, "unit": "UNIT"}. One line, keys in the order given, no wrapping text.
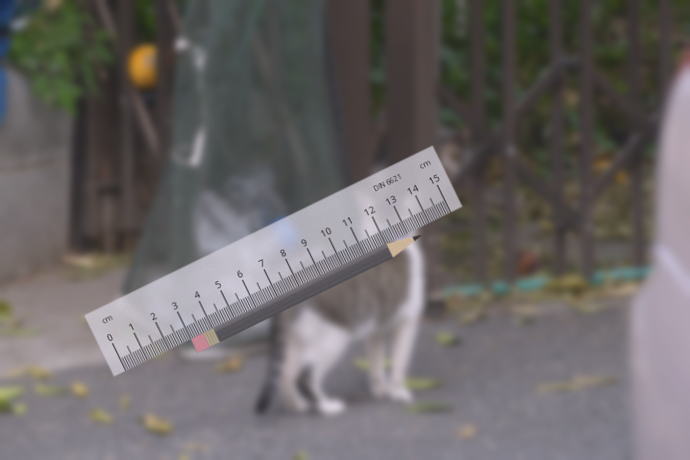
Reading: {"value": 10.5, "unit": "cm"}
